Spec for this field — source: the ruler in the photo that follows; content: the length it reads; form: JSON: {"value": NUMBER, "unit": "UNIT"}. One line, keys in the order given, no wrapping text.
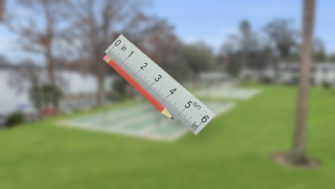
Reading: {"value": 5, "unit": "in"}
